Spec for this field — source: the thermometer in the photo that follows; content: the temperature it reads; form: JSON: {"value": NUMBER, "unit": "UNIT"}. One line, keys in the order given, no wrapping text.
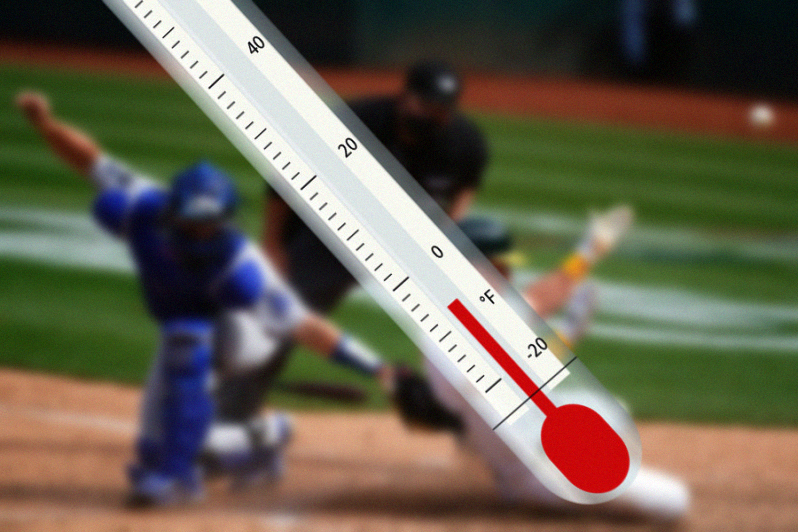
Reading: {"value": -7, "unit": "°F"}
